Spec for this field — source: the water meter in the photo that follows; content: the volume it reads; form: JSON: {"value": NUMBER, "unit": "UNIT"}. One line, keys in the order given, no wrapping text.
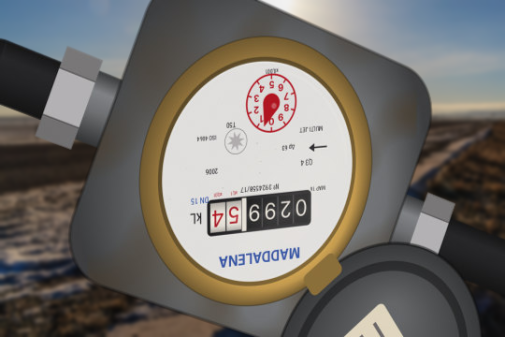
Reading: {"value": 299.540, "unit": "kL"}
